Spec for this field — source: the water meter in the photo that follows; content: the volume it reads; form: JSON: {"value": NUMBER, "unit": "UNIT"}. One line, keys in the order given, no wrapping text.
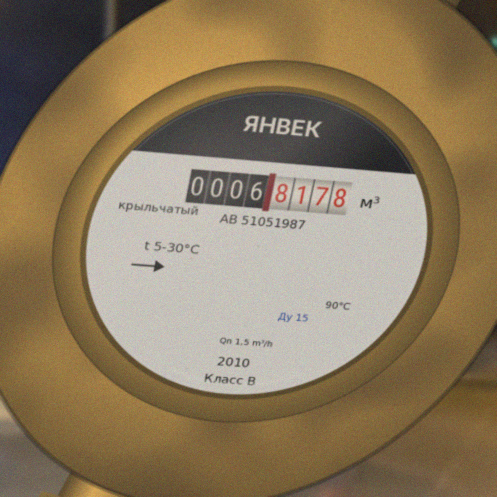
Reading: {"value": 6.8178, "unit": "m³"}
